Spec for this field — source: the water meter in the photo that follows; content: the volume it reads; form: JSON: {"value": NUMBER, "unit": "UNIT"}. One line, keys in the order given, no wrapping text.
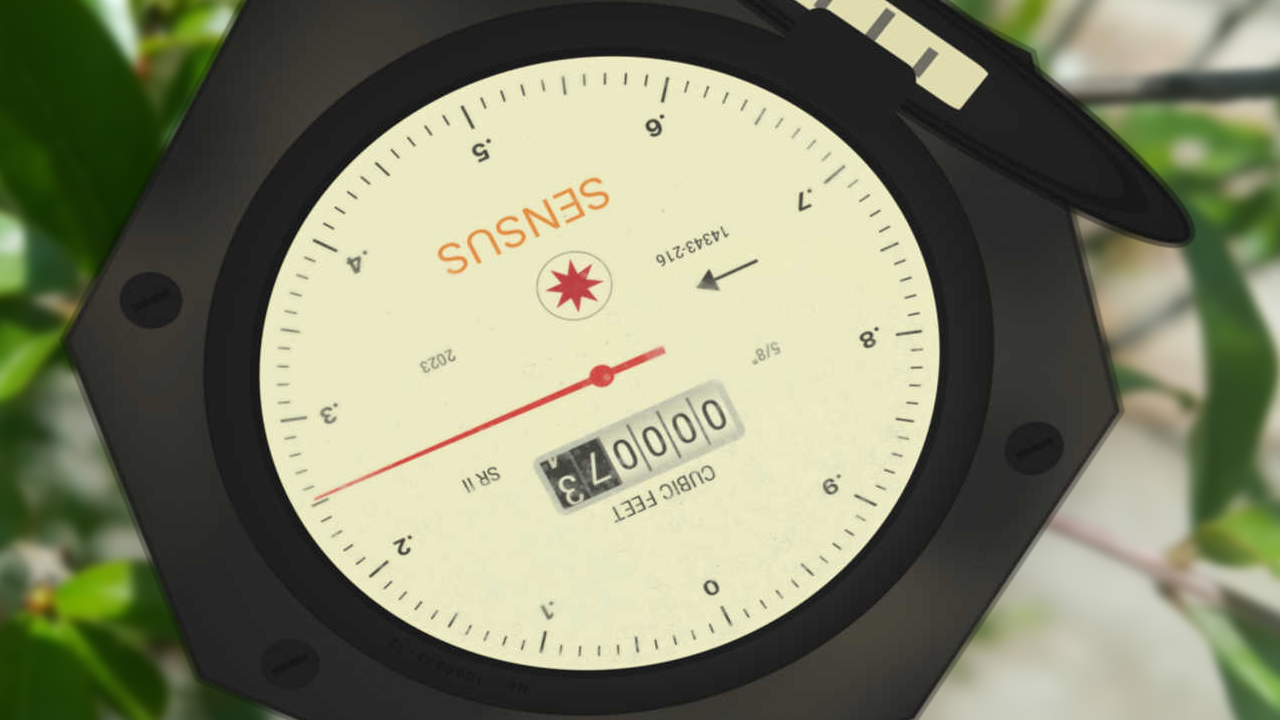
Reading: {"value": 73.25, "unit": "ft³"}
